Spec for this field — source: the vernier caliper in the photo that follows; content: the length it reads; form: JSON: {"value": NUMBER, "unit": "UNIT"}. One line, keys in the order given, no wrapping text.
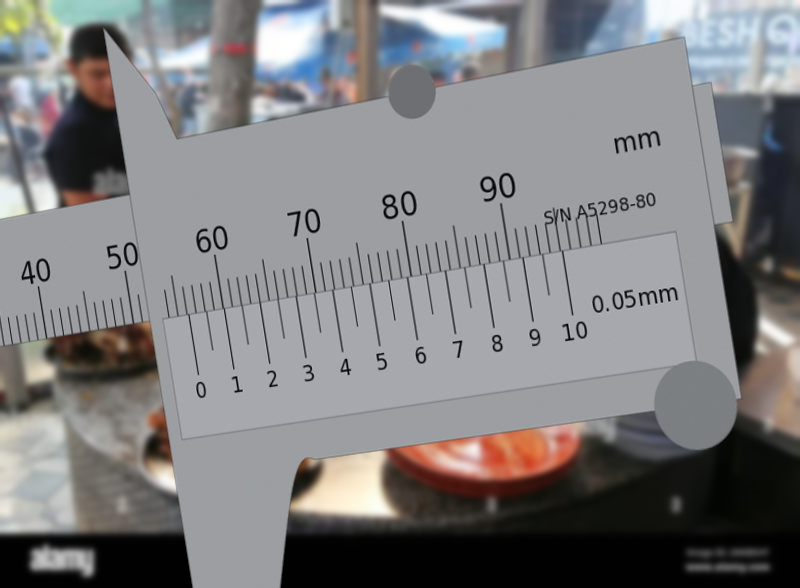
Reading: {"value": 56.2, "unit": "mm"}
